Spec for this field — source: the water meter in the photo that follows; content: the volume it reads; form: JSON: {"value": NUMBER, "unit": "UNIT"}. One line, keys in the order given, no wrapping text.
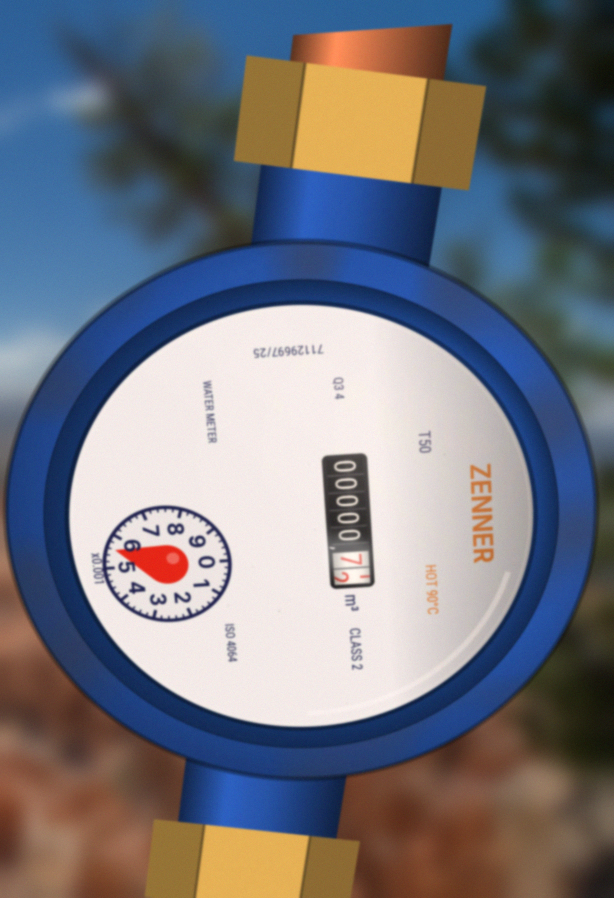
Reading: {"value": 0.715, "unit": "m³"}
